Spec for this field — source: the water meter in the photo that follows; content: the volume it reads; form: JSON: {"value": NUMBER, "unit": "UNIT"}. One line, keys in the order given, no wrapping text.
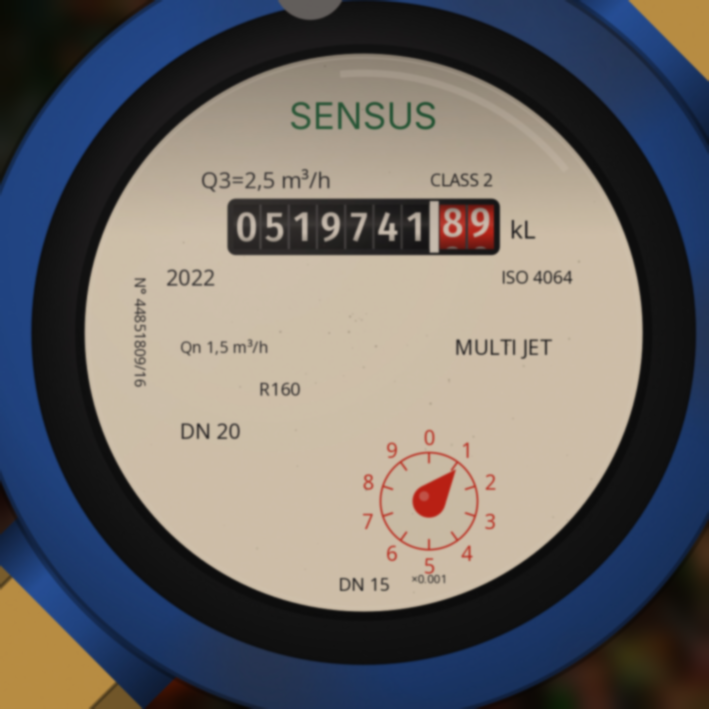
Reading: {"value": 519741.891, "unit": "kL"}
